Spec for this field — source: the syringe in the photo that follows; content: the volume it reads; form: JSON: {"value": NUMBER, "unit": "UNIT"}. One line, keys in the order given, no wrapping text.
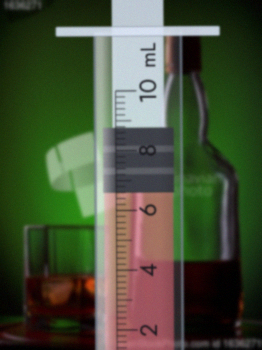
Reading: {"value": 6.6, "unit": "mL"}
